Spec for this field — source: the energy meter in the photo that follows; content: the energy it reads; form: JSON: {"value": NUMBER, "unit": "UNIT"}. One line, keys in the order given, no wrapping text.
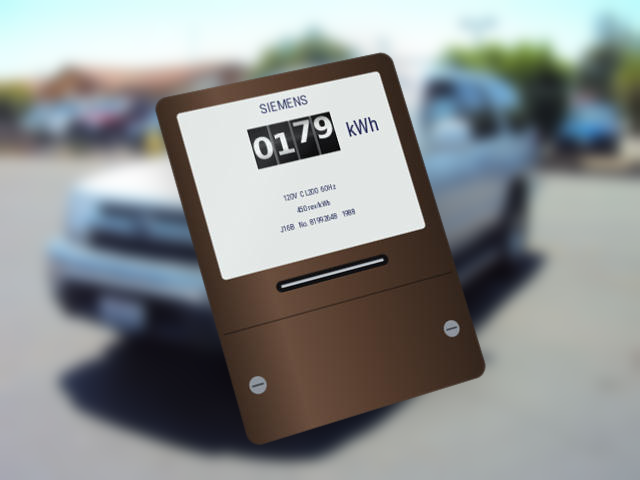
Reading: {"value": 179, "unit": "kWh"}
